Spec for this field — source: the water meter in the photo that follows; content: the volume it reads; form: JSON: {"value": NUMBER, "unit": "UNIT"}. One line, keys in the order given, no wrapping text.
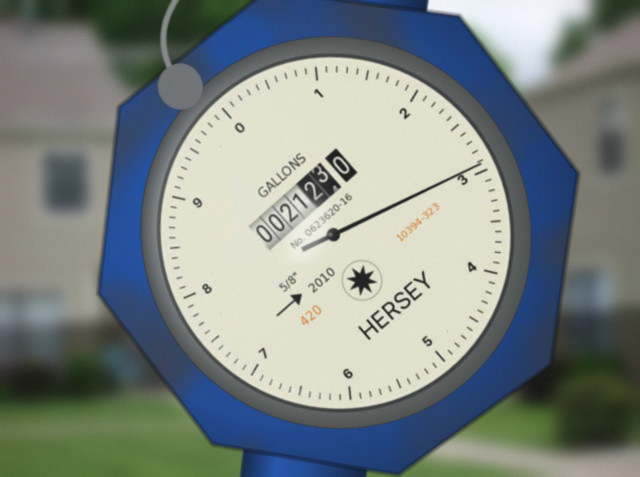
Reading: {"value": 21232.9, "unit": "gal"}
